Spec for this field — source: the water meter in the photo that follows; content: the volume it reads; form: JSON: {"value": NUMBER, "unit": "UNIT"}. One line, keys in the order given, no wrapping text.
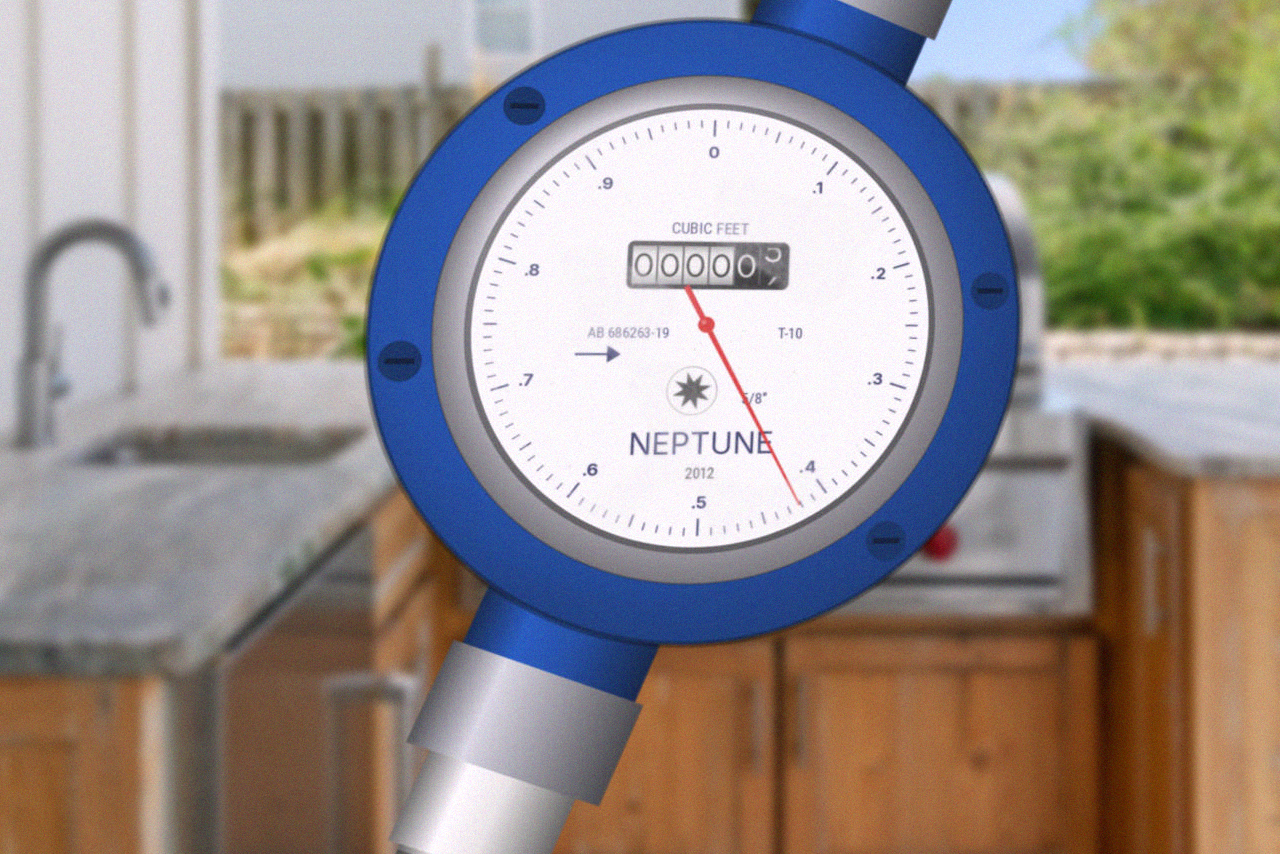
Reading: {"value": 5.42, "unit": "ft³"}
